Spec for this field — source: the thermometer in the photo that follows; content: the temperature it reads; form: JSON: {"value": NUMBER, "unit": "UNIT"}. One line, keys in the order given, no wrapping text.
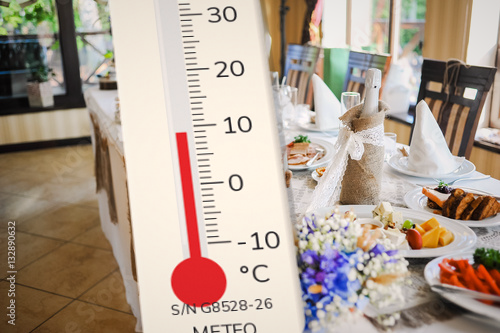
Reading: {"value": 9, "unit": "°C"}
